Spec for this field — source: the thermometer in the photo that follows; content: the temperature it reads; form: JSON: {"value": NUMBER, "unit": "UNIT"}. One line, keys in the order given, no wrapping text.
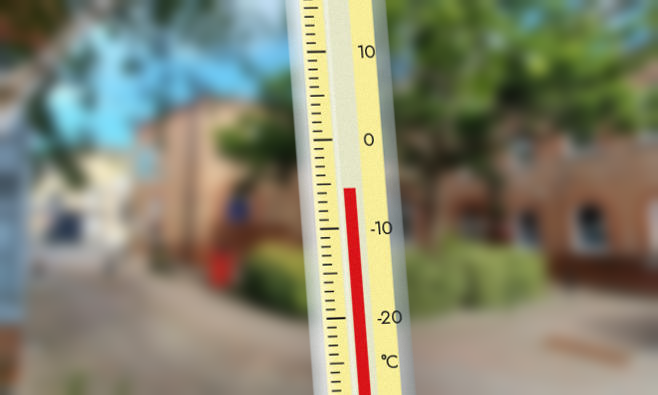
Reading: {"value": -5.5, "unit": "°C"}
